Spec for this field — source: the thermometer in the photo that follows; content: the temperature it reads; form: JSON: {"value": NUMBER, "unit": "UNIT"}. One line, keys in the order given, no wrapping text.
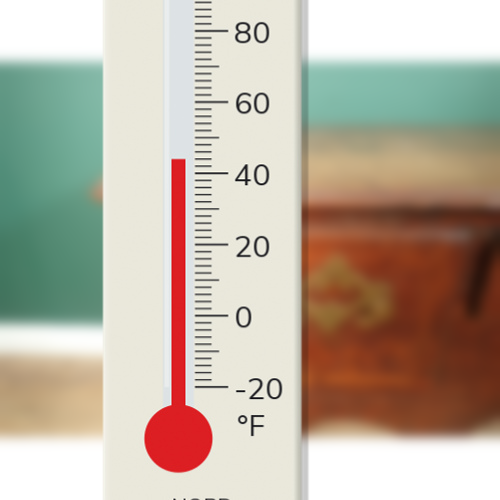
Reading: {"value": 44, "unit": "°F"}
